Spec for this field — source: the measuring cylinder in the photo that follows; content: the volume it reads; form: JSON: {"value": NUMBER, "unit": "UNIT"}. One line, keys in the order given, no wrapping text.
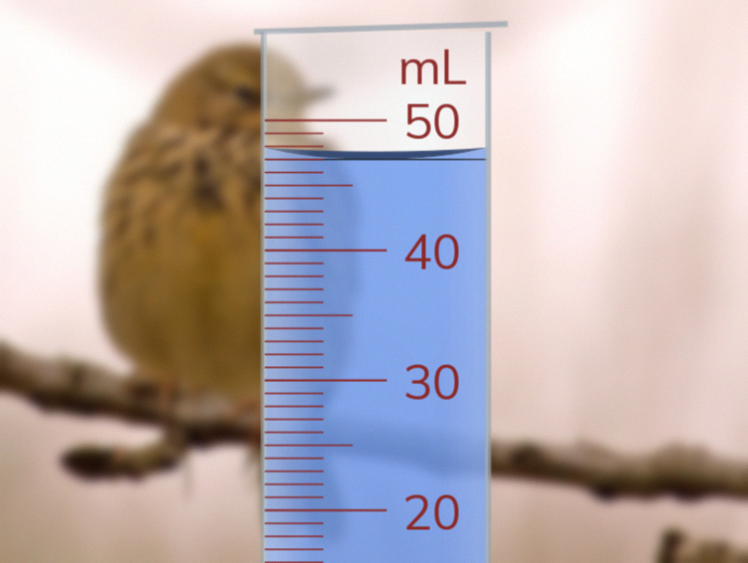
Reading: {"value": 47, "unit": "mL"}
